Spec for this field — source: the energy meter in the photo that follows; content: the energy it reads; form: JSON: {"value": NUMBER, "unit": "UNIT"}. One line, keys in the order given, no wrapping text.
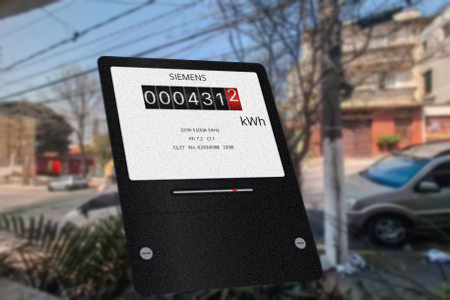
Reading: {"value": 431.2, "unit": "kWh"}
